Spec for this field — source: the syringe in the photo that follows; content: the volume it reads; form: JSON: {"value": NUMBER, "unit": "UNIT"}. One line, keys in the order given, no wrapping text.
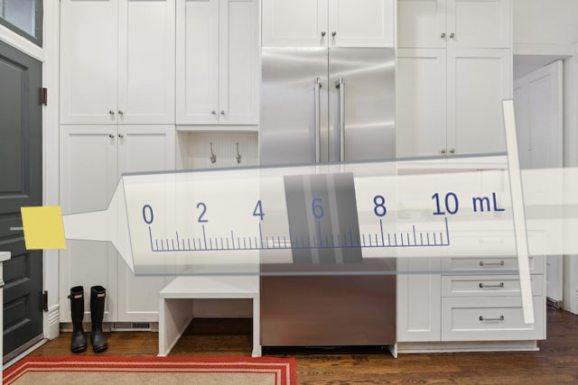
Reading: {"value": 5, "unit": "mL"}
